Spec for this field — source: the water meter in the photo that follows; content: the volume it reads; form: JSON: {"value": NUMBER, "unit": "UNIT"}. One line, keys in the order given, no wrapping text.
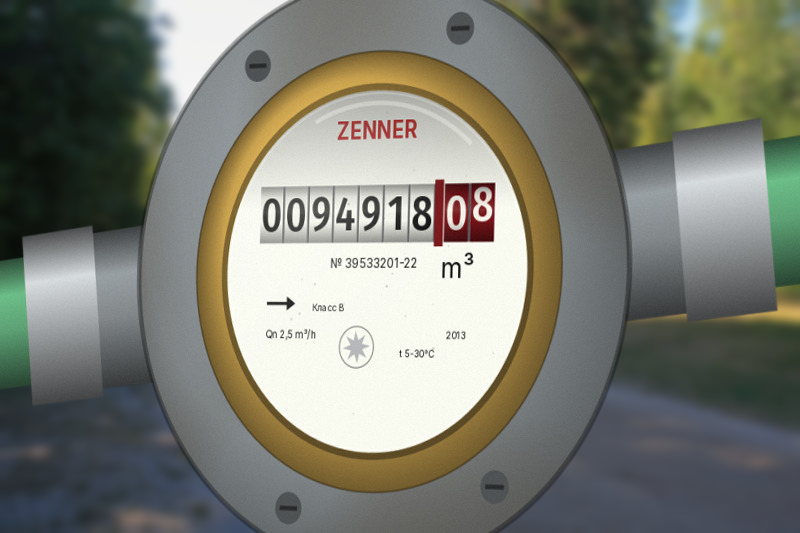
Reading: {"value": 94918.08, "unit": "m³"}
